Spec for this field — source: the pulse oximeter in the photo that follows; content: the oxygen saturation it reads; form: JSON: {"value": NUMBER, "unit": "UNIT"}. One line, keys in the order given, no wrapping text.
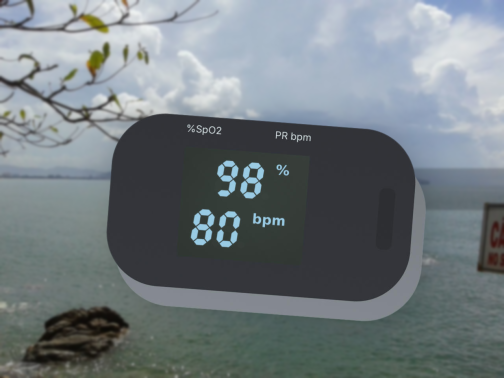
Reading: {"value": 98, "unit": "%"}
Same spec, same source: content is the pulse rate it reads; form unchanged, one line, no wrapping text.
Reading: {"value": 80, "unit": "bpm"}
